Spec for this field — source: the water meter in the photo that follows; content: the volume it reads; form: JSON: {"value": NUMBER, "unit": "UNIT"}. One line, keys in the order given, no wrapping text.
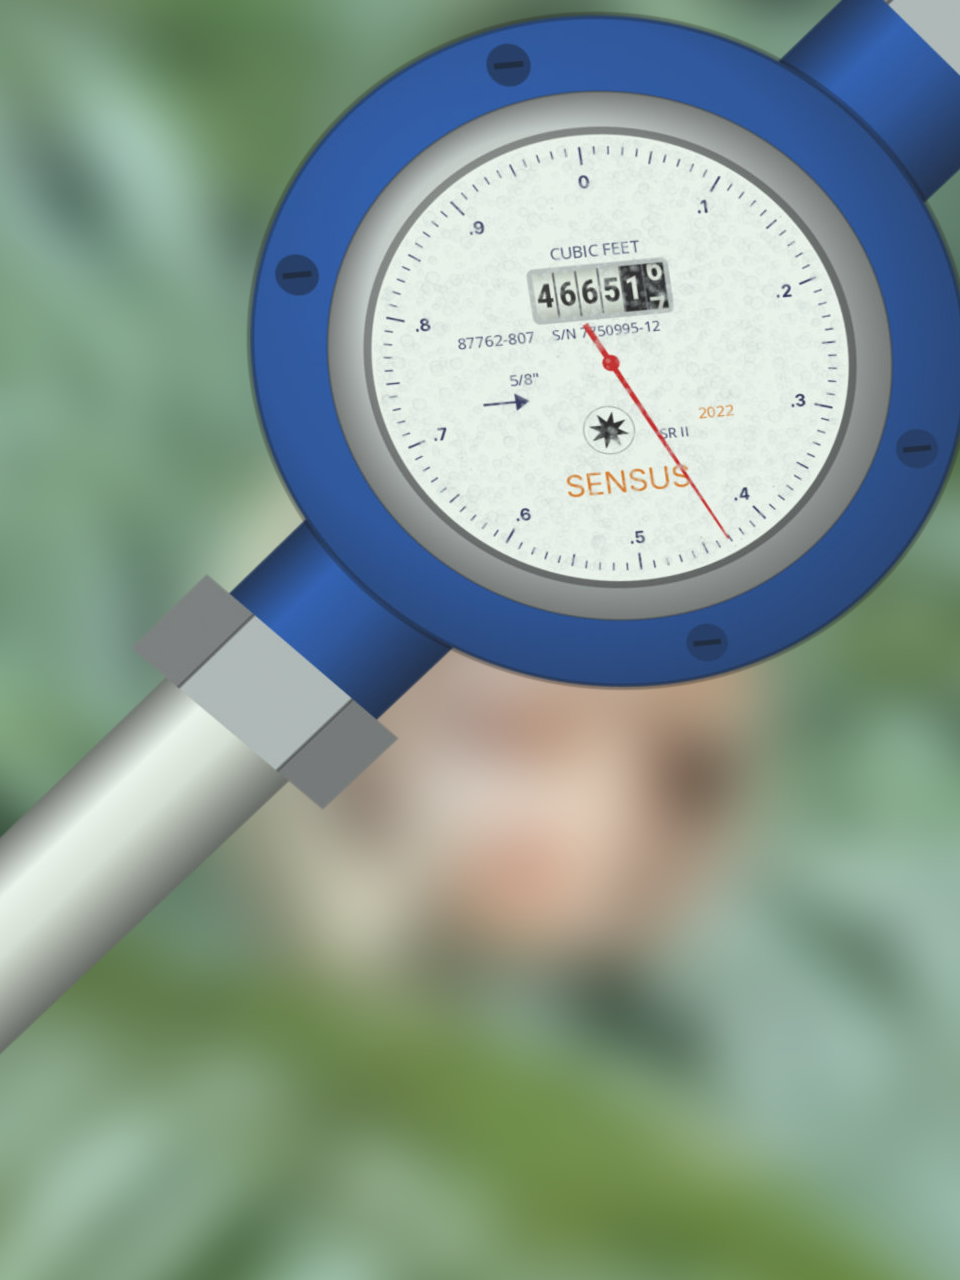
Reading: {"value": 466516.43, "unit": "ft³"}
